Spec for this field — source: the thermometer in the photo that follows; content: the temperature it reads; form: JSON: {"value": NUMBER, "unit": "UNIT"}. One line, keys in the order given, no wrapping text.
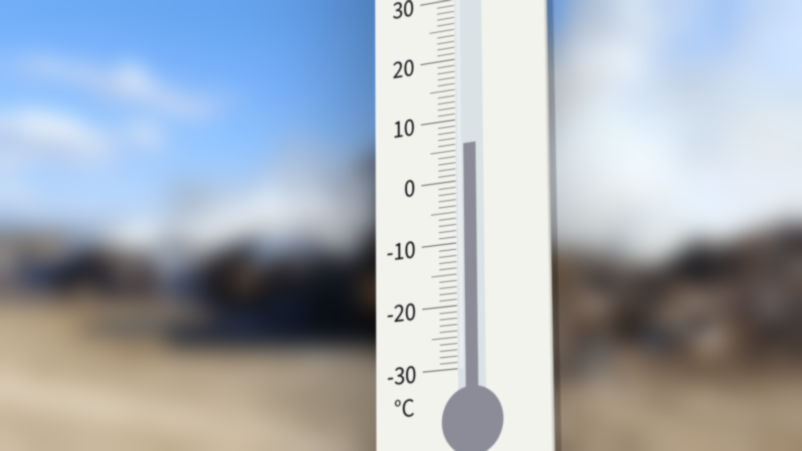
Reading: {"value": 6, "unit": "°C"}
